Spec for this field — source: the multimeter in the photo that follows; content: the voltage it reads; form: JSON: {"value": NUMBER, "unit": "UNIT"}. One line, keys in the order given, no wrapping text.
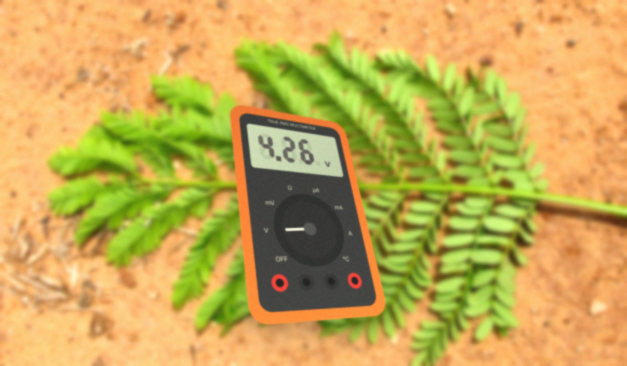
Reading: {"value": 4.26, "unit": "V"}
